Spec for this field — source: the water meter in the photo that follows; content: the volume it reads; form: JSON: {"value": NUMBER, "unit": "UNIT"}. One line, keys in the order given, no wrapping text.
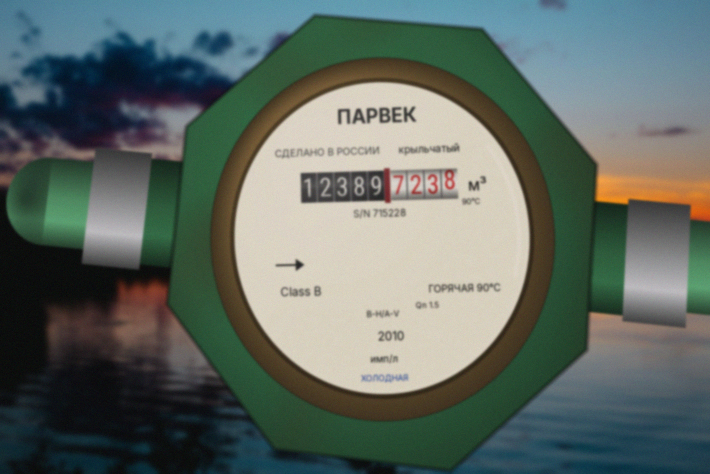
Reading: {"value": 12389.7238, "unit": "m³"}
